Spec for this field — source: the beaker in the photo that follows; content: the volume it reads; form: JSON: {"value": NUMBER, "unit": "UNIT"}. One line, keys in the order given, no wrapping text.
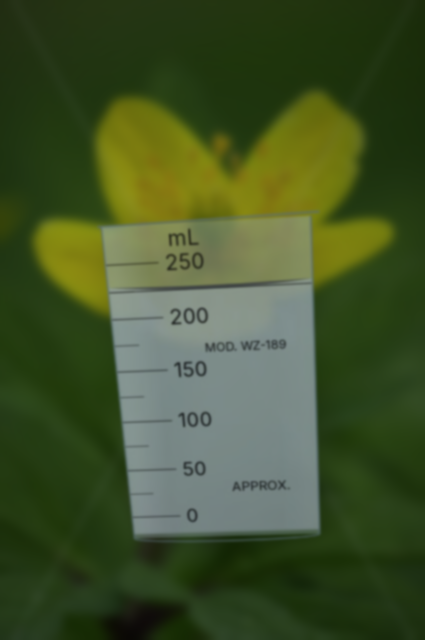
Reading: {"value": 225, "unit": "mL"}
